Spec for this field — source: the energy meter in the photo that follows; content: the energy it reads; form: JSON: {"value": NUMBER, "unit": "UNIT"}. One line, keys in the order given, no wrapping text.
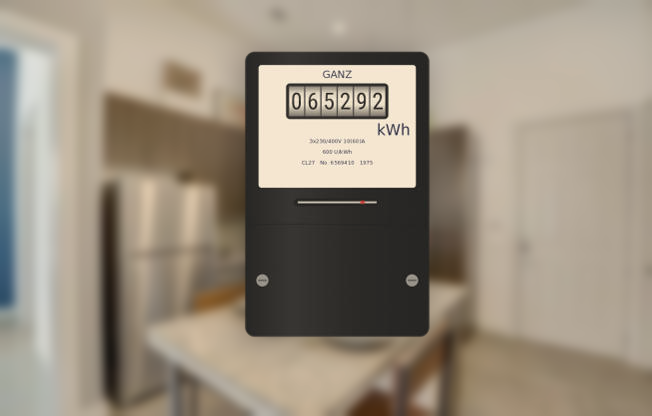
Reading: {"value": 65292, "unit": "kWh"}
